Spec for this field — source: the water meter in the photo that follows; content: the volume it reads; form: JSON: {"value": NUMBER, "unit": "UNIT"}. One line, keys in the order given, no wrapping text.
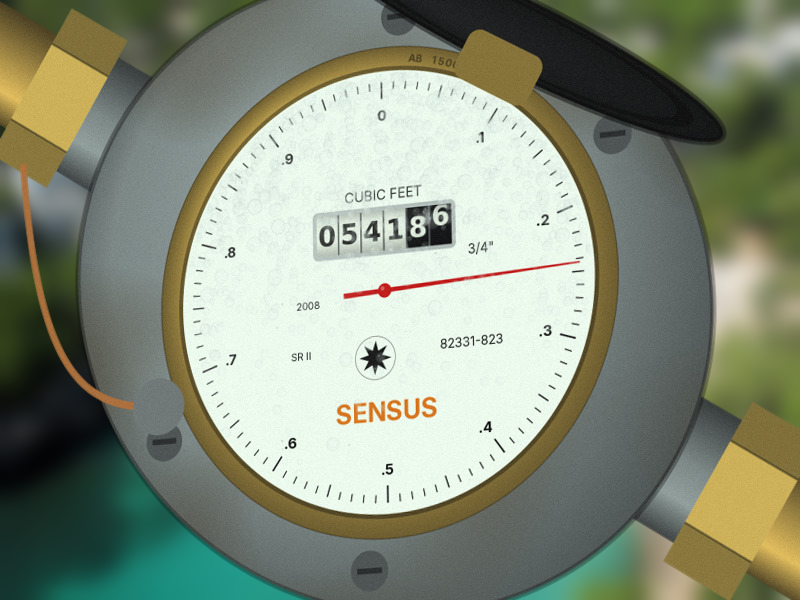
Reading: {"value": 54186.24, "unit": "ft³"}
